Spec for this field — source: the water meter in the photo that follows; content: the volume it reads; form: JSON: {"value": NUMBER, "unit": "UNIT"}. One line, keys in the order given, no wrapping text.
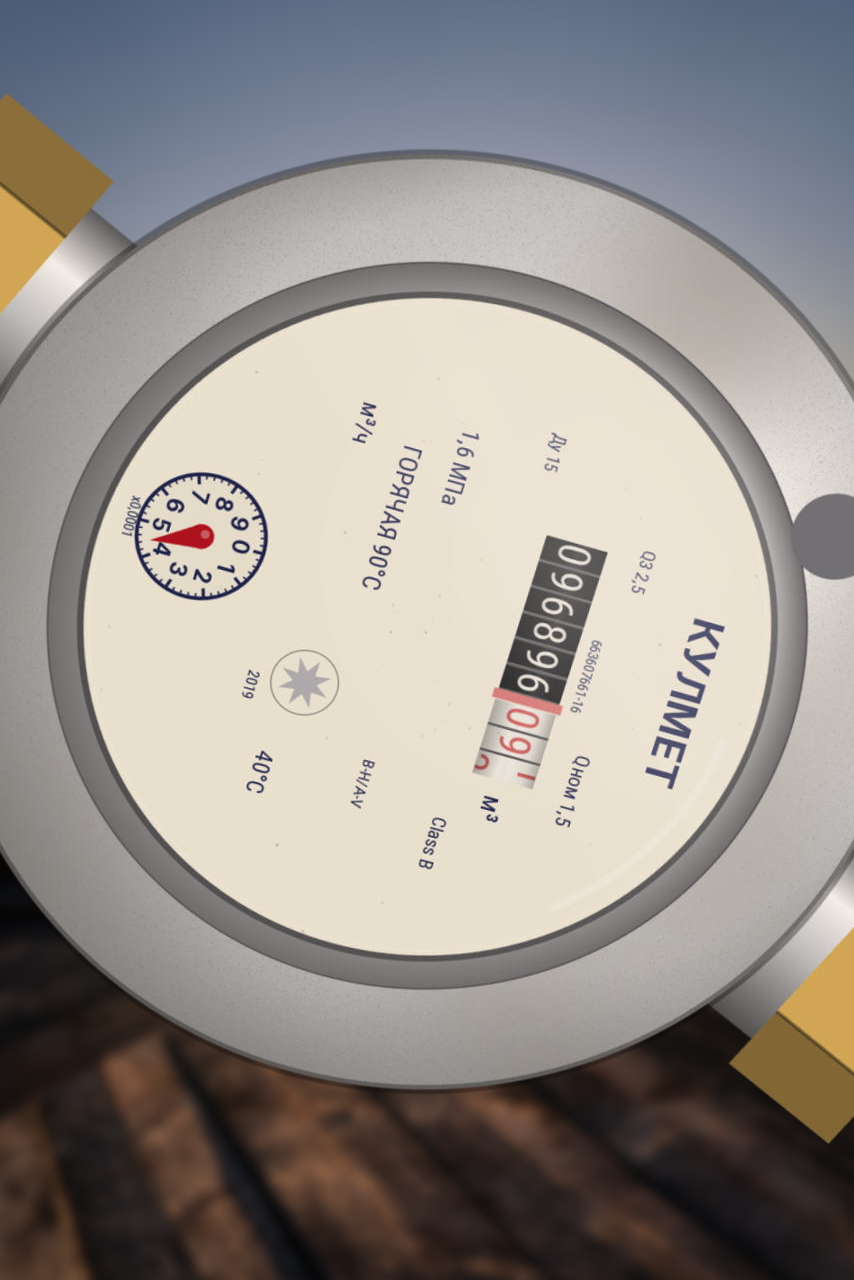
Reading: {"value": 96896.0914, "unit": "m³"}
